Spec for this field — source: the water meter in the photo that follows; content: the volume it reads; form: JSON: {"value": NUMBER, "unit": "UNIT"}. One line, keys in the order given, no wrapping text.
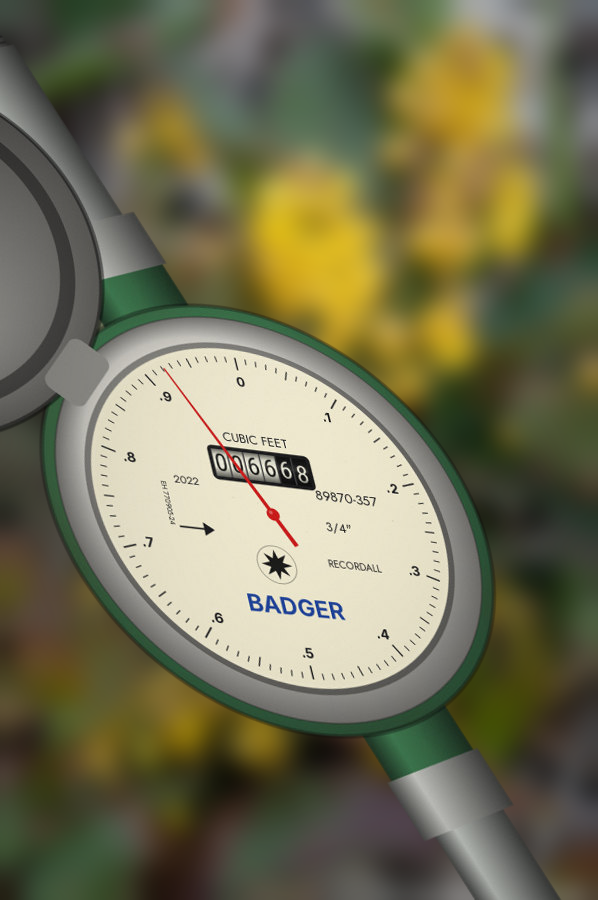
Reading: {"value": 6667.92, "unit": "ft³"}
